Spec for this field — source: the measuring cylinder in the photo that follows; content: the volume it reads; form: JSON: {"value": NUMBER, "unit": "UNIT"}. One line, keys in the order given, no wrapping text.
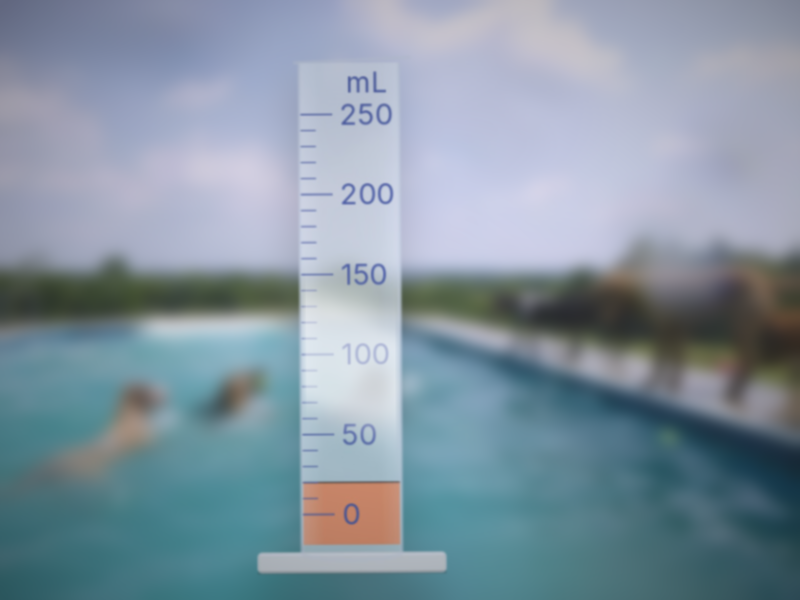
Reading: {"value": 20, "unit": "mL"}
